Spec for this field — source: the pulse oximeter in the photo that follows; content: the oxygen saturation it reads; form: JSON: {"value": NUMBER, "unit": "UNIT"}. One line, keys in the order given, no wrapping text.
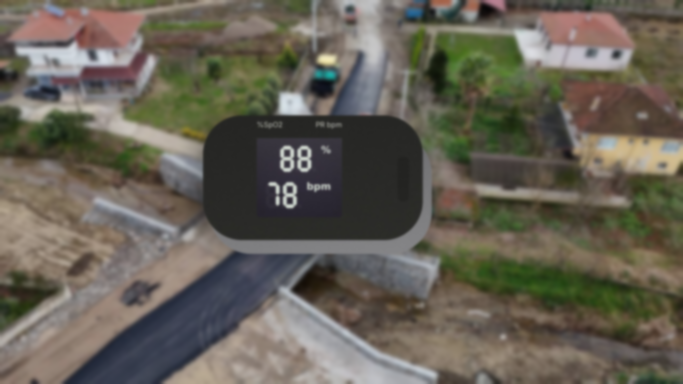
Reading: {"value": 88, "unit": "%"}
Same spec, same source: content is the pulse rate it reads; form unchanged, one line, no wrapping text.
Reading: {"value": 78, "unit": "bpm"}
